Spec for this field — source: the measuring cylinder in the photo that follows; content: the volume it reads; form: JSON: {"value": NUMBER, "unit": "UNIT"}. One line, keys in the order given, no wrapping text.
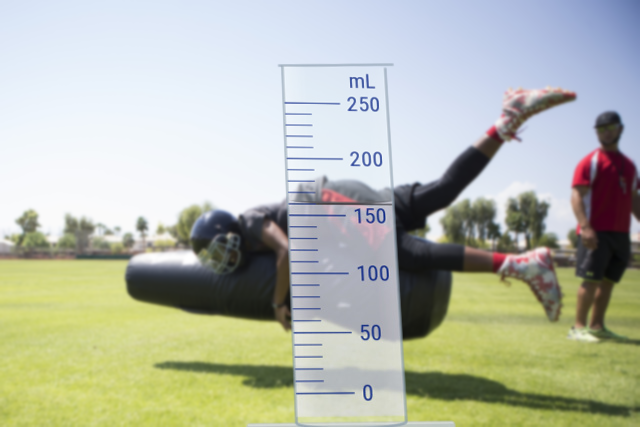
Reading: {"value": 160, "unit": "mL"}
